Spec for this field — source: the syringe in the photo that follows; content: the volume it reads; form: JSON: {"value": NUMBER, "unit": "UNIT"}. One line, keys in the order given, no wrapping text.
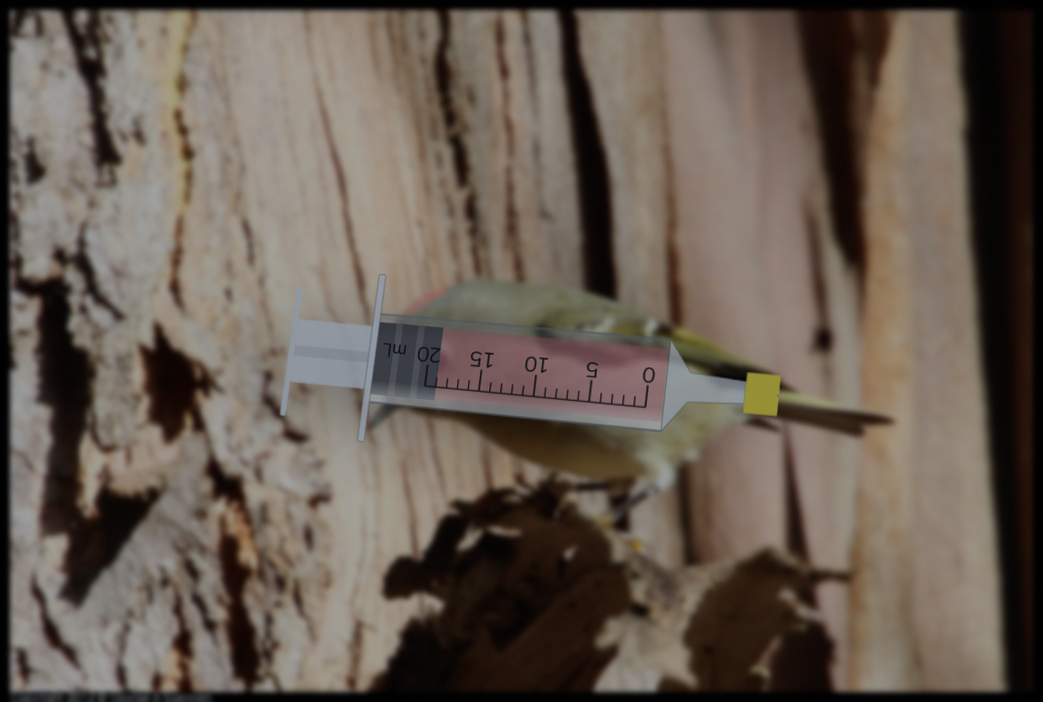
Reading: {"value": 19, "unit": "mL"}
